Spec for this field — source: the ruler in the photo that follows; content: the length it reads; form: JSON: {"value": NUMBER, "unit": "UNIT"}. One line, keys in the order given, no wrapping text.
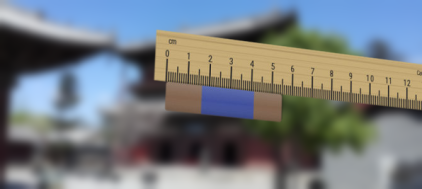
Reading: {"value": 5.5, "unit": "cm"}
